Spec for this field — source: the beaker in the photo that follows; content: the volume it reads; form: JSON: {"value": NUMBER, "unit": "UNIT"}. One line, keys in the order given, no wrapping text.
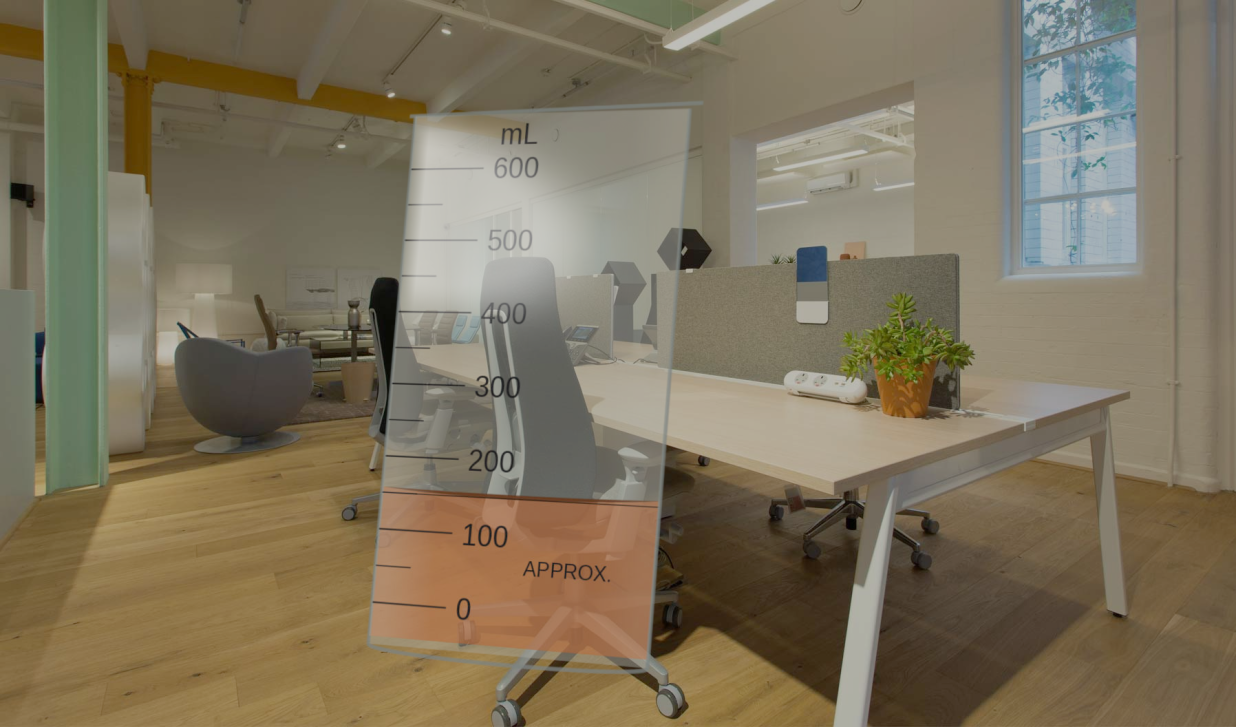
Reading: {"value": 150, "unit": "mL"}
